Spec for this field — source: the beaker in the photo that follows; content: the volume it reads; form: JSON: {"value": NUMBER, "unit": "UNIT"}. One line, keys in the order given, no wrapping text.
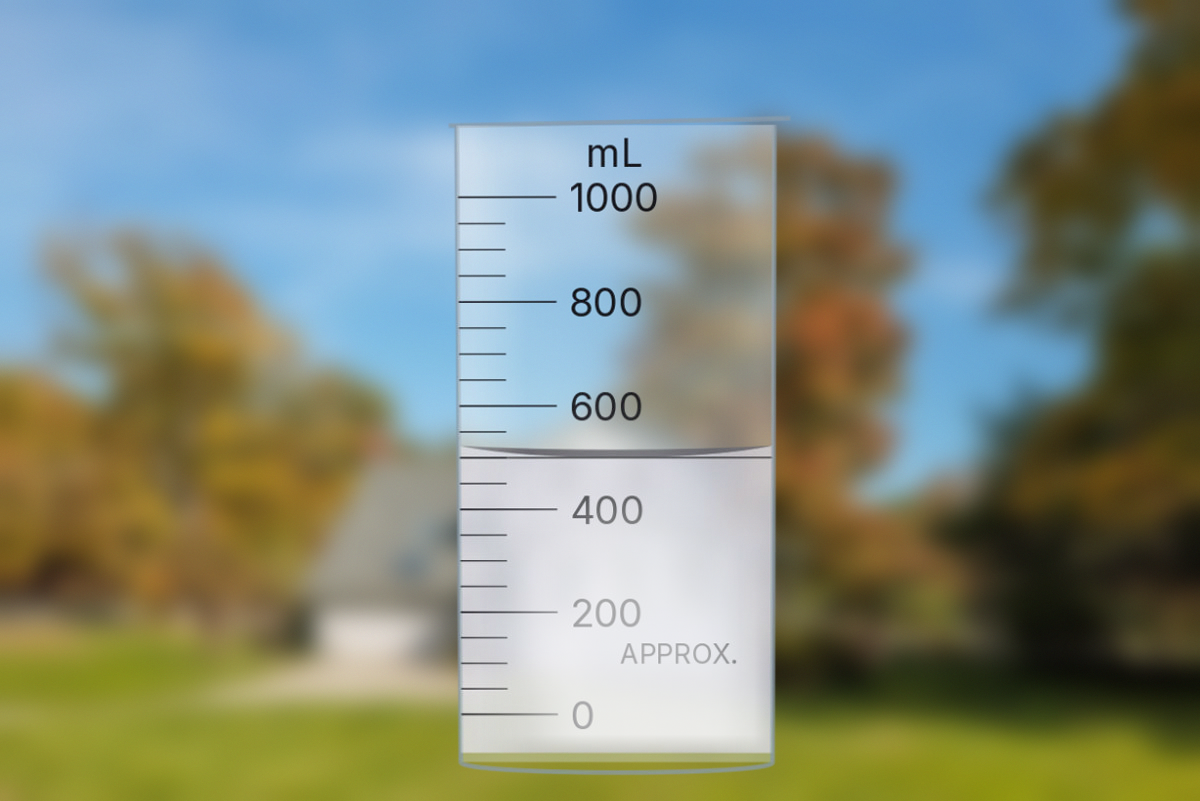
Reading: {"value": 500, "unit": "mL"}
